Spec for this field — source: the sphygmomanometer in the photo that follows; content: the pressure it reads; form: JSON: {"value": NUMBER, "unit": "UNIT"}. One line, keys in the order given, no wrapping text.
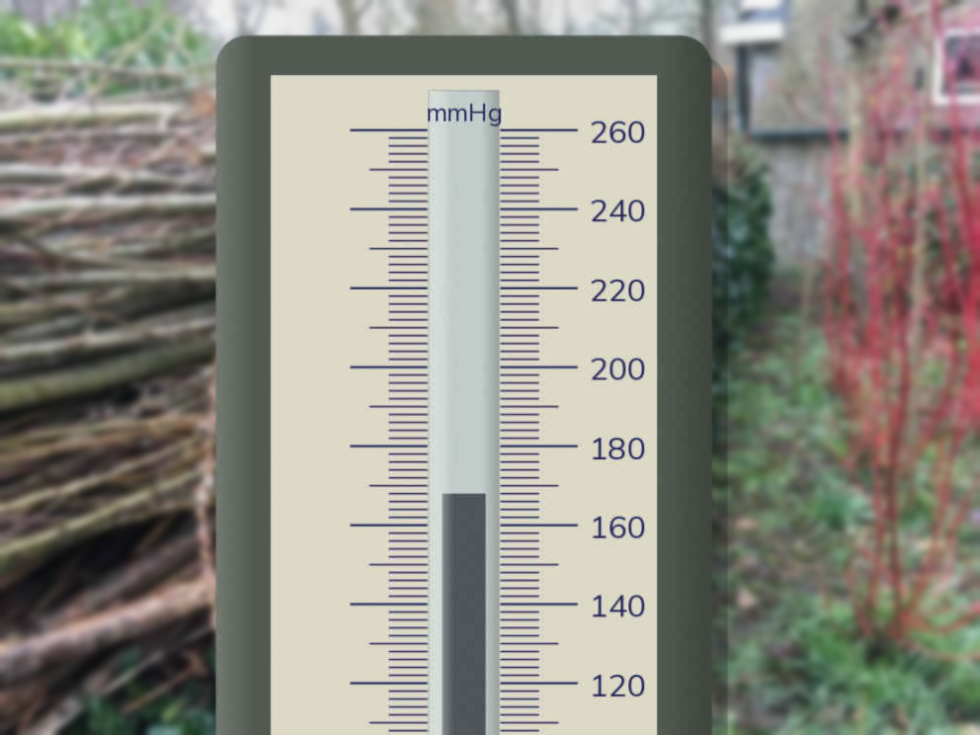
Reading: {"value": 168, "unit": "mmHg"}
